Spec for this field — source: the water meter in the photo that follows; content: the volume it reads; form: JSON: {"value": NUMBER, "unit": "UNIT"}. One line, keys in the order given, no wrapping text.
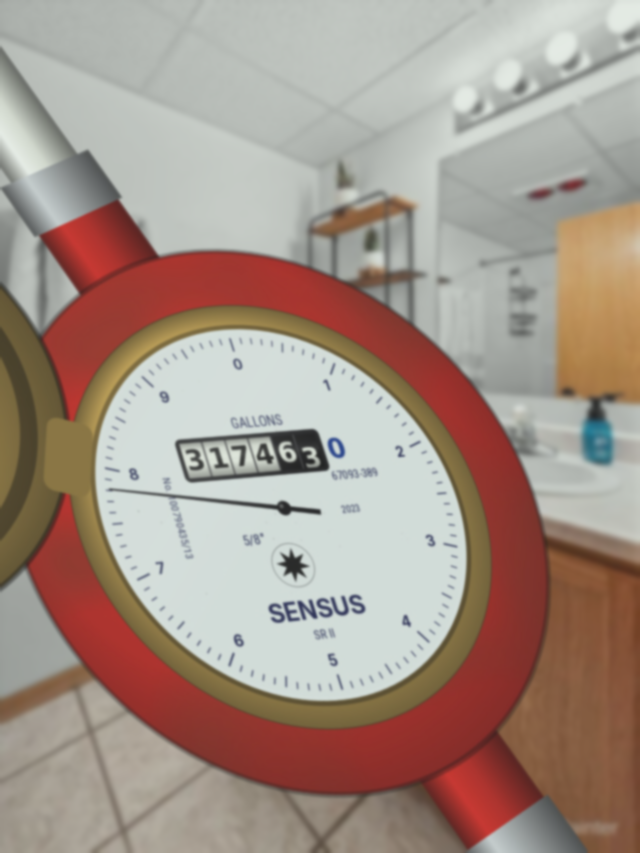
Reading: {"value": 3174627.8, "unit": "gal"}
